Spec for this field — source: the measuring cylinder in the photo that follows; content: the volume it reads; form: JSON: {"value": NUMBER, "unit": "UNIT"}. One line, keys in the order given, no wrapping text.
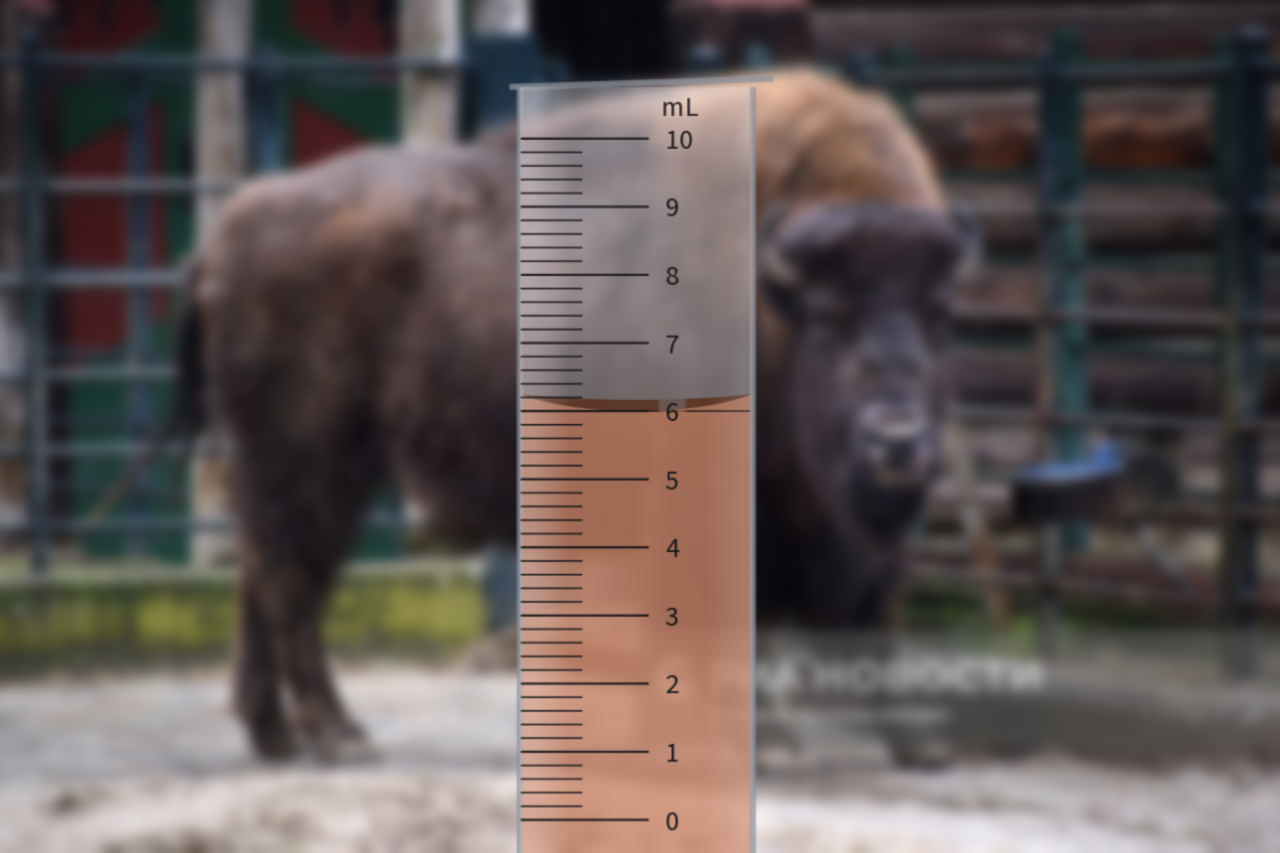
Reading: {"value": 6, "unit": "mL"}
